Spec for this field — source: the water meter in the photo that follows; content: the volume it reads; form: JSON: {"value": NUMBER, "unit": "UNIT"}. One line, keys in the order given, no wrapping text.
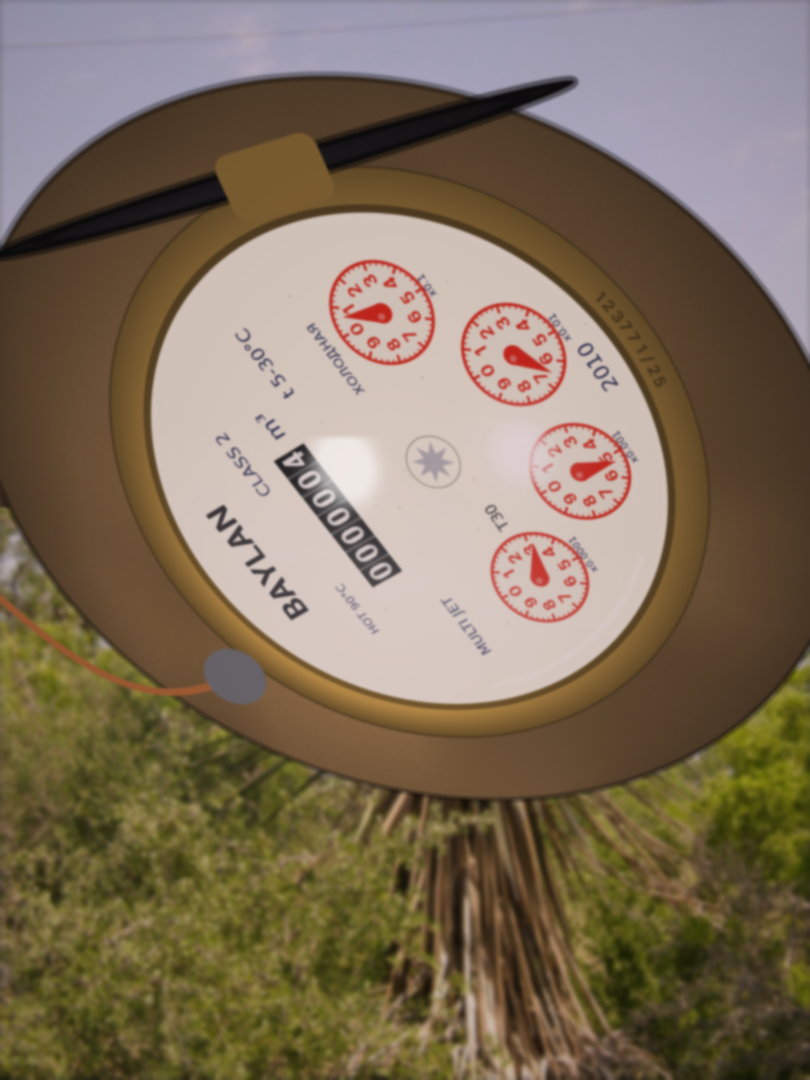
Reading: {"value": 4.0653, "unit": "m³"}
